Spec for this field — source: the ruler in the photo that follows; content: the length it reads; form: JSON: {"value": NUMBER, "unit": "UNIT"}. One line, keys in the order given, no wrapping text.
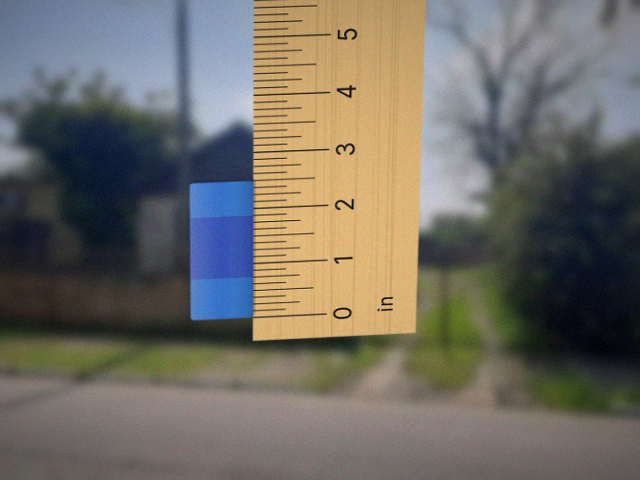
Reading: {"value": 2.5, "unit": "in"}
